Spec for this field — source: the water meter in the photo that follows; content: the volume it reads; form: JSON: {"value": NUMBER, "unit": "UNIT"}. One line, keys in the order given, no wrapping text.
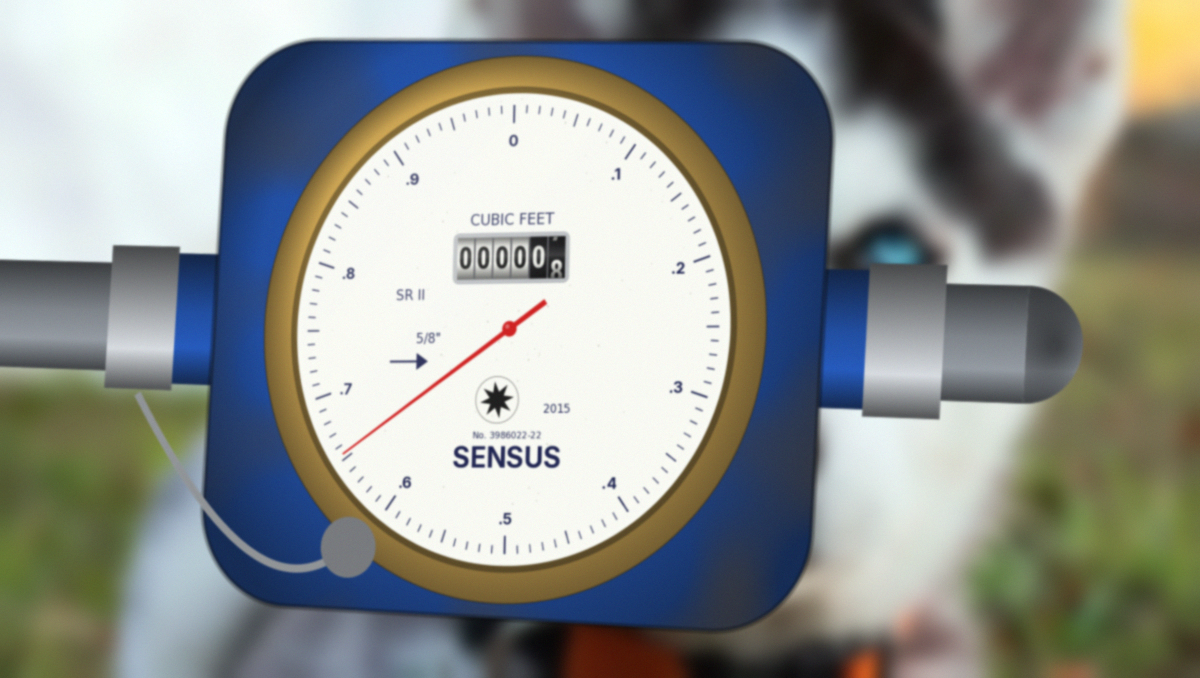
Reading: {"value": 7.65, "unit": "ft³"}
